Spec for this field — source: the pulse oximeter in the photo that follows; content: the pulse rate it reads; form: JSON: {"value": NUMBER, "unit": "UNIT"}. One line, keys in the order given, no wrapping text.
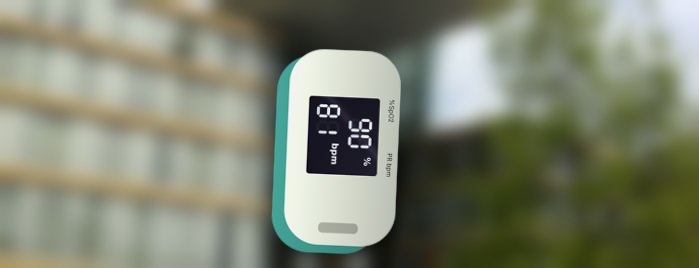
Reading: {"value": 81, "unit": "bpm"}
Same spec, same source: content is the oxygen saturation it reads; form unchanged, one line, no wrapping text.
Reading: {"value": 90, "unit": "%"}
